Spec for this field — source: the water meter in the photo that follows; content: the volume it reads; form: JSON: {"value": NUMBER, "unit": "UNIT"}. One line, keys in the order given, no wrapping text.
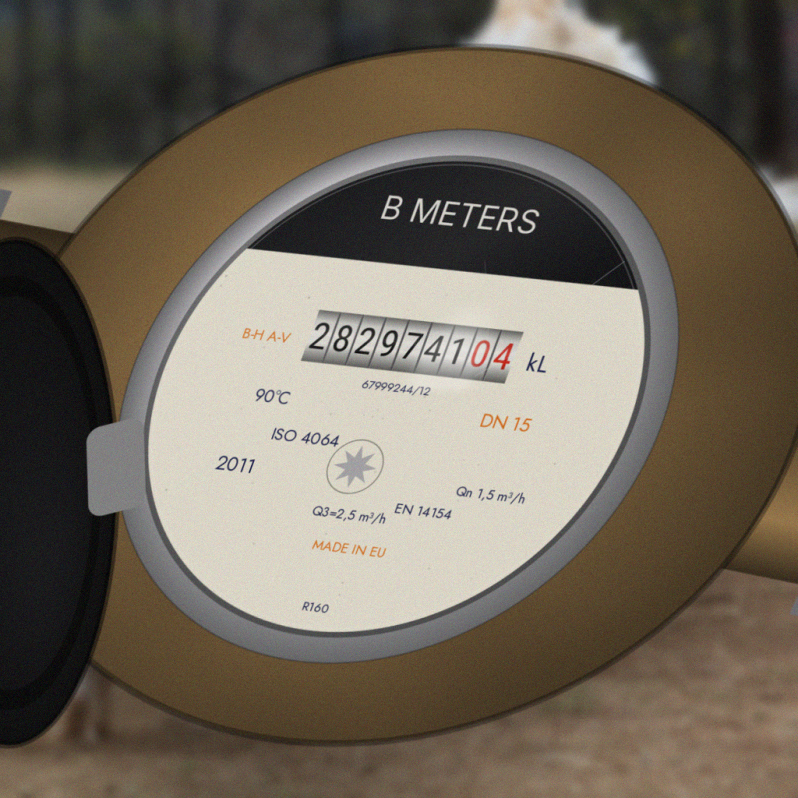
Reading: {"value": 2829741.04, "unit": "kL"}
